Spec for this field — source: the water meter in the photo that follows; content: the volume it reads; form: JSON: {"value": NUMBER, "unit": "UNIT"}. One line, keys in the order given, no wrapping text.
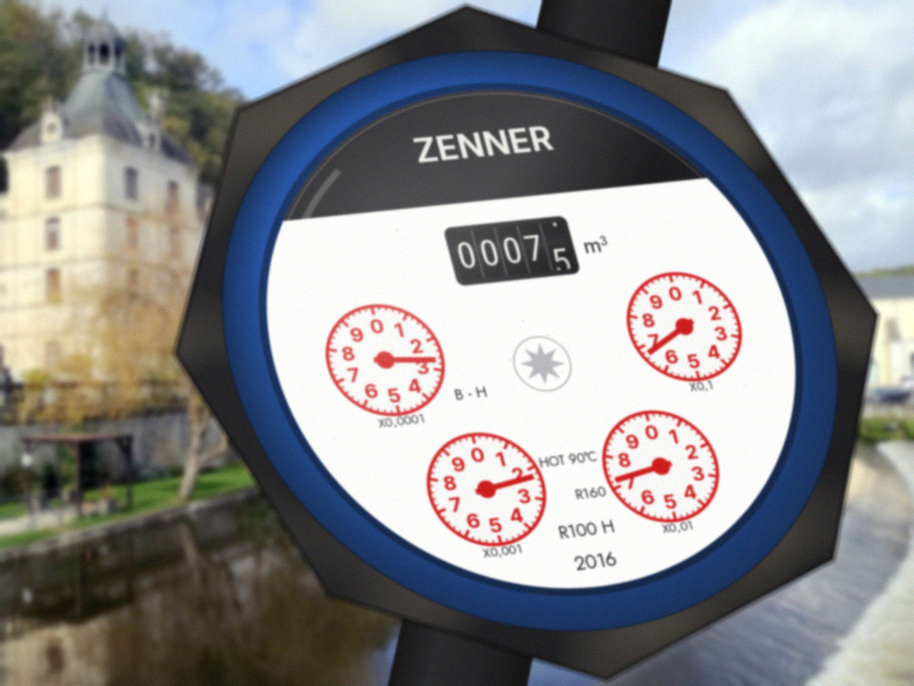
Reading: {"value": 74.6722, "unit": "m³"}
